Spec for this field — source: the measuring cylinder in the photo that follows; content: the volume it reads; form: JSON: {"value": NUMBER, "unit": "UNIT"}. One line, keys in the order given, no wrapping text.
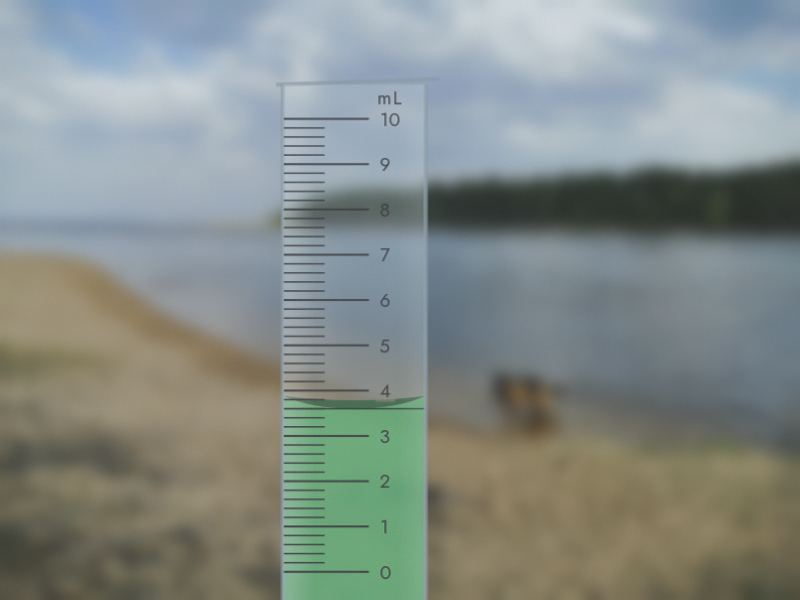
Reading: {"value": 3.6, "unit": "mL"}
